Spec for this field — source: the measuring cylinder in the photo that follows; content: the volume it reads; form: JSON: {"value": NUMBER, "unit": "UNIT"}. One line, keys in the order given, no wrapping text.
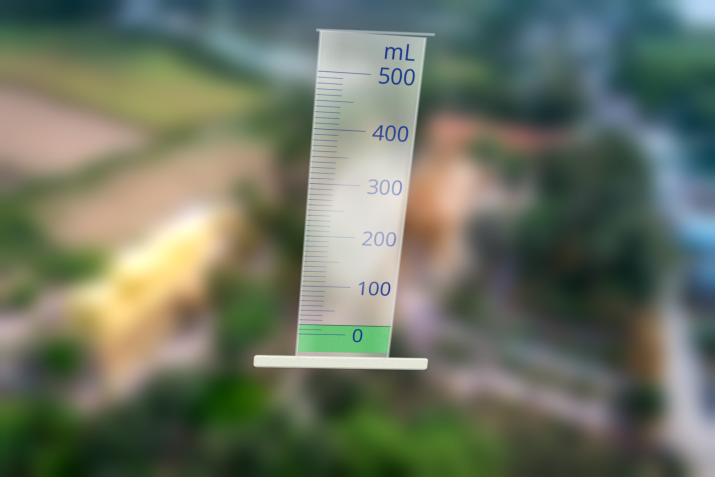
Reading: {"value": 20, "unit": "mL"}
